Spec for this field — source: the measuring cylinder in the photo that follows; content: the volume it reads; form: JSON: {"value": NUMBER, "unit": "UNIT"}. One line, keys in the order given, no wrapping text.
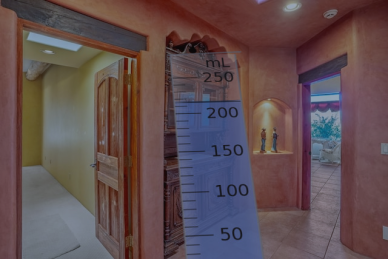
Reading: {"value": 215, "unit": "mL"}
